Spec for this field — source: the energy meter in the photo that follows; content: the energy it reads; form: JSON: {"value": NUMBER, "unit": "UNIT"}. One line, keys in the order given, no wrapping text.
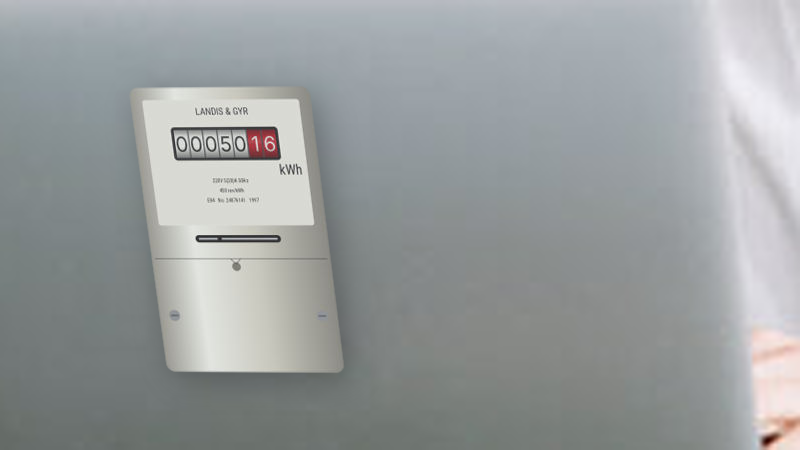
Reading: {"value": 50.16, "unit": "kWh"}
